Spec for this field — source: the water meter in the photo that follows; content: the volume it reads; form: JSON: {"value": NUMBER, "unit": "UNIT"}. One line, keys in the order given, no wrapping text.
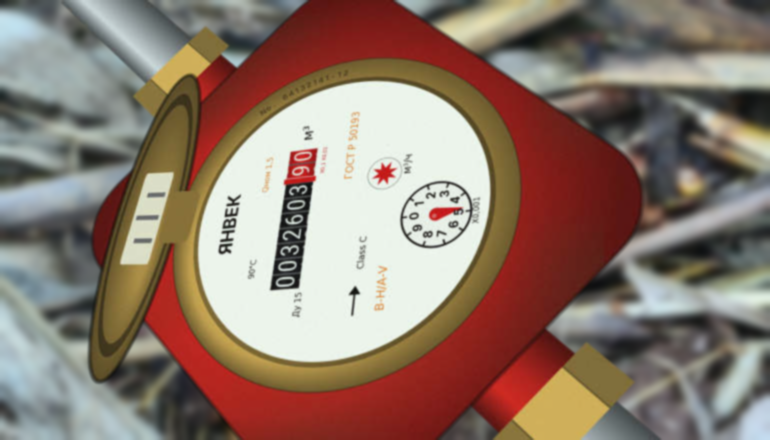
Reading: {"value": 32603.904, "unit": "m³"}
